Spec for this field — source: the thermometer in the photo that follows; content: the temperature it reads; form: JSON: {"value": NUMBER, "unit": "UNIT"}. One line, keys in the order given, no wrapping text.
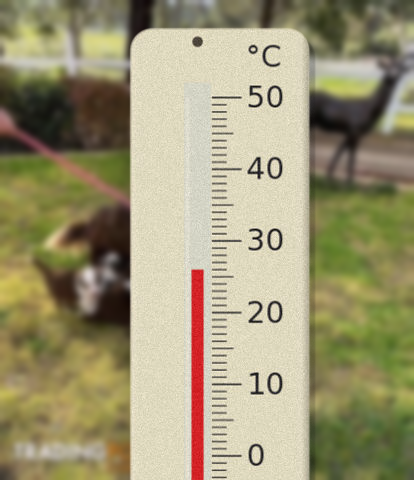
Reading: {"value": 26, "unit": "°C"}
